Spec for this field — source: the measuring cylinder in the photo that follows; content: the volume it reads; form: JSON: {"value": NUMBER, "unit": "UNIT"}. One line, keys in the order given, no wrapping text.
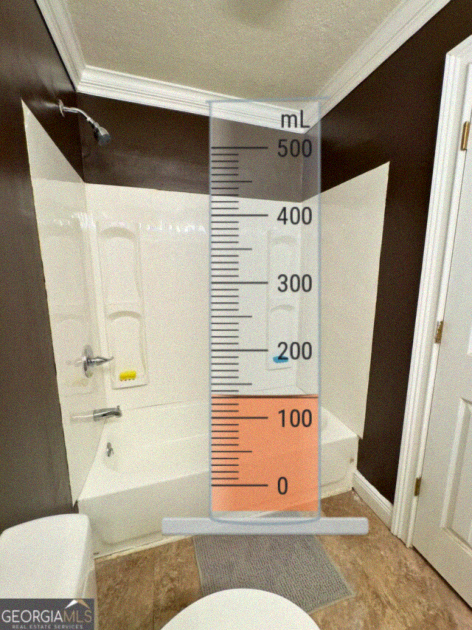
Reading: {"value": 130, "unit": "mL"}
